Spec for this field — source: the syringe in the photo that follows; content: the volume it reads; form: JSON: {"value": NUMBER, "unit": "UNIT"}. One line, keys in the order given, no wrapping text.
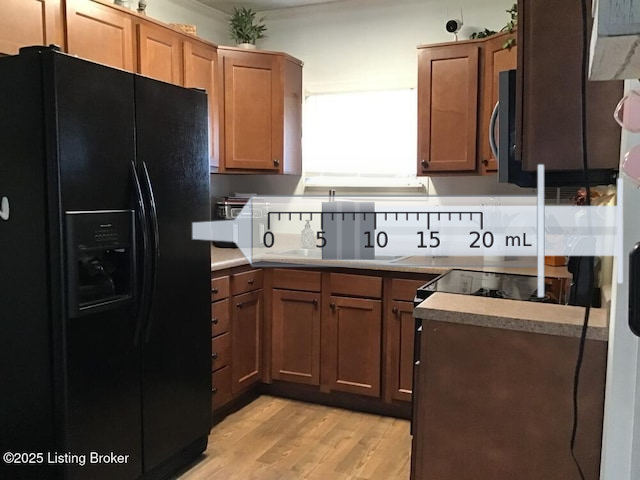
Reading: {"value": 5, "unit": "mL"}
